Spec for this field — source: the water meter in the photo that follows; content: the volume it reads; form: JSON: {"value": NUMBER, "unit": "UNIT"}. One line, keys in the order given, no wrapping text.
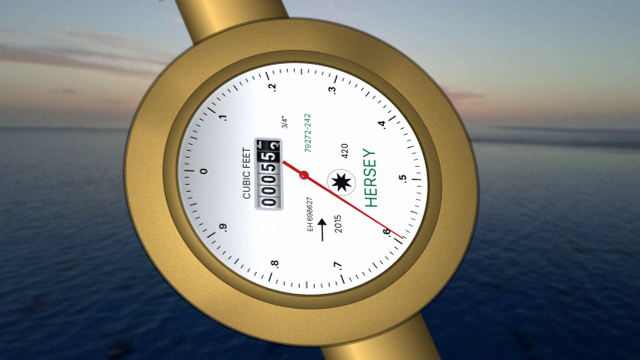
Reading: {"value": 552.59, "unit": "ft³"}
